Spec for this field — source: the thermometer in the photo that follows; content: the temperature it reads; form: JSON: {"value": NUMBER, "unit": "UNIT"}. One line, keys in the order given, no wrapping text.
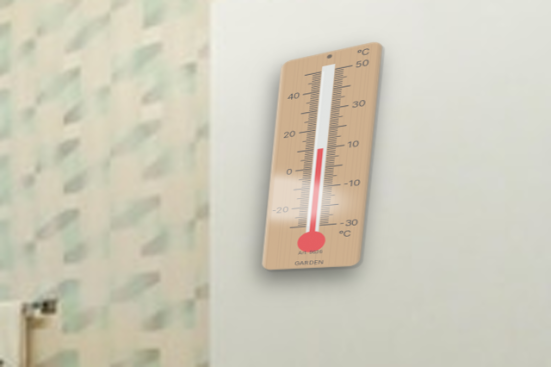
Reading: {"value": 10, "unit": "°C"}
